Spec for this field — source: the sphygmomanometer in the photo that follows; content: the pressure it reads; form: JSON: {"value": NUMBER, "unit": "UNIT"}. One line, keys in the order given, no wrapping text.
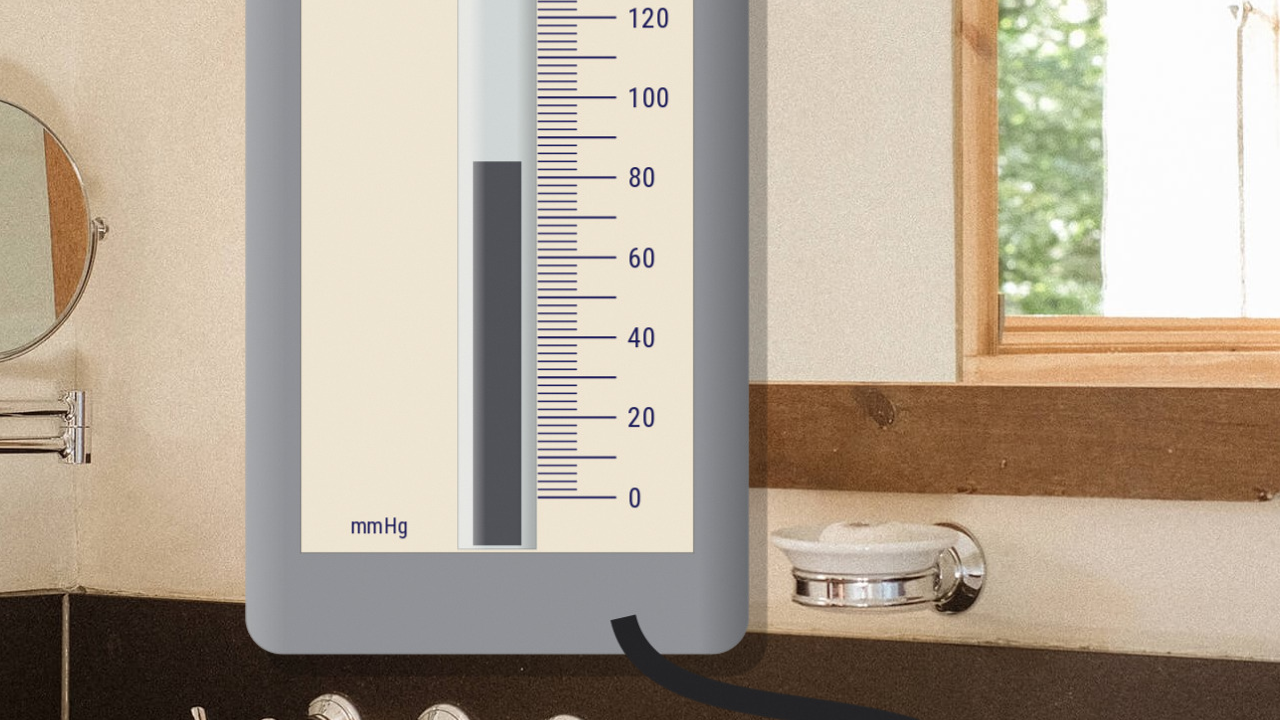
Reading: {"value": 84, "unit": "mmHg"}
